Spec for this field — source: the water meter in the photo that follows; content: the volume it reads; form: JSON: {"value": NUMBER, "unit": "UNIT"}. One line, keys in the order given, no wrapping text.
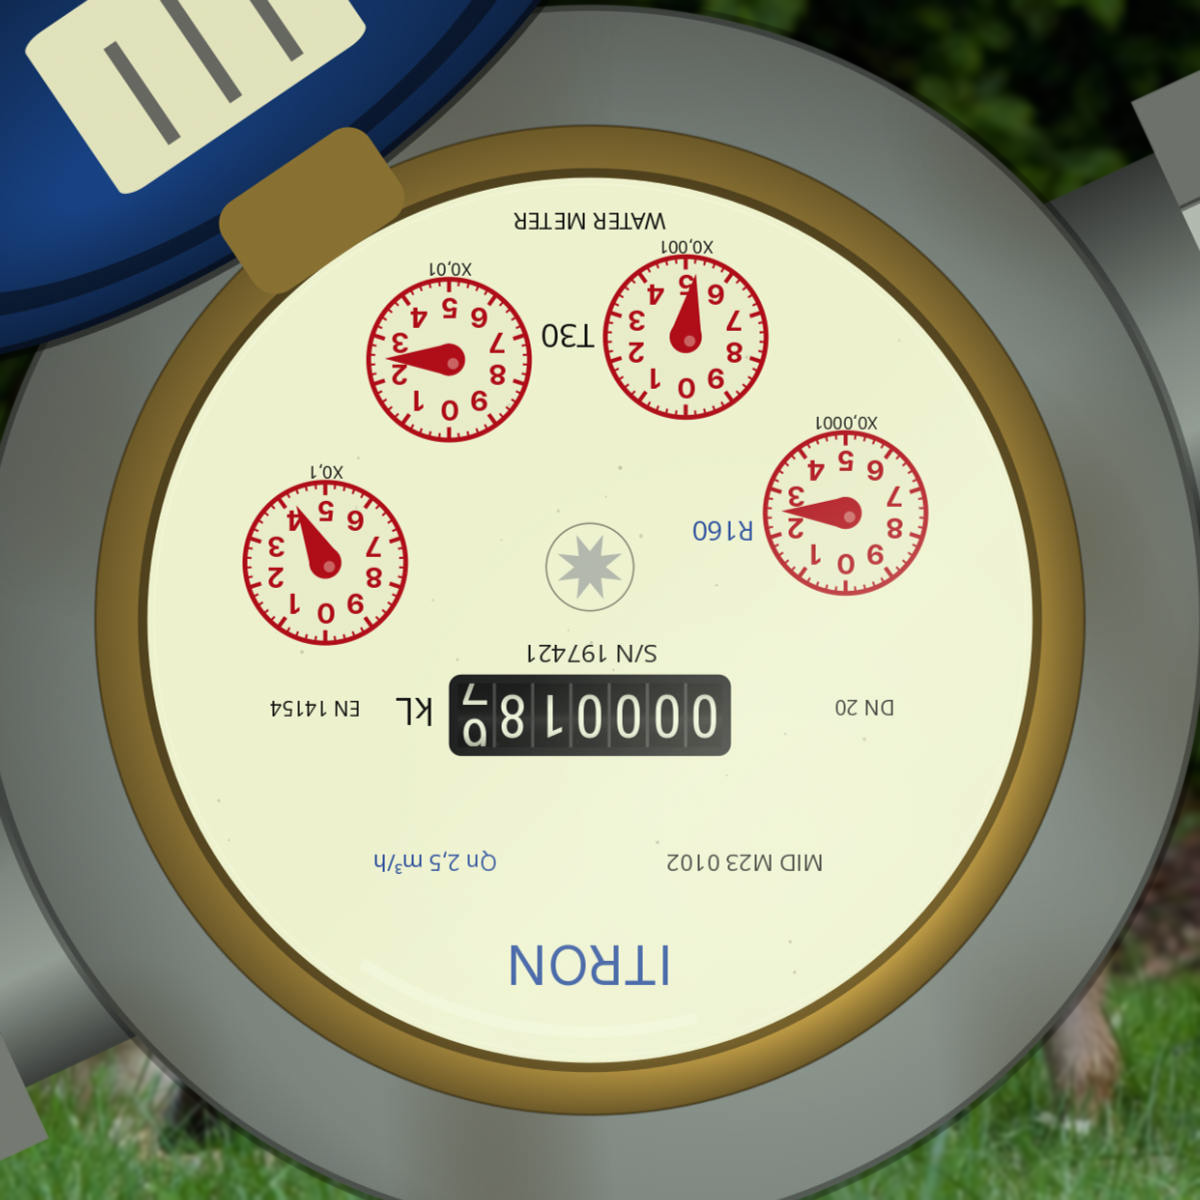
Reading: {"value": 186.4252, "unit": "kL"}
